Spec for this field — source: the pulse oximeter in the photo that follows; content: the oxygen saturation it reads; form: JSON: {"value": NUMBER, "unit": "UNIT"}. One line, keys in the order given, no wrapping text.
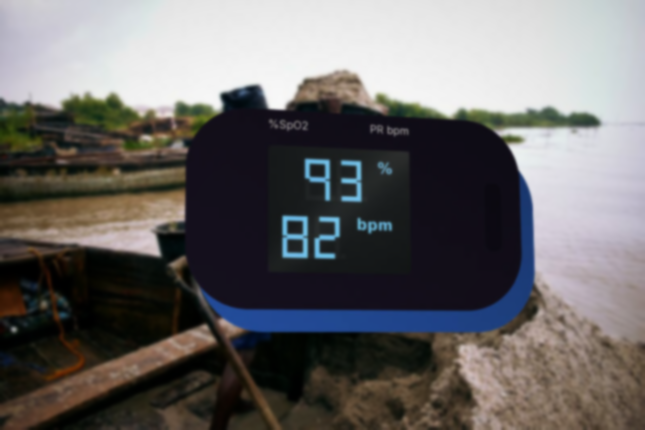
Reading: {"value": 93, "unit": "%"}
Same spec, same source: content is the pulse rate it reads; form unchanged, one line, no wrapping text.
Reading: {"value": 82, "unit": "bpm"}
